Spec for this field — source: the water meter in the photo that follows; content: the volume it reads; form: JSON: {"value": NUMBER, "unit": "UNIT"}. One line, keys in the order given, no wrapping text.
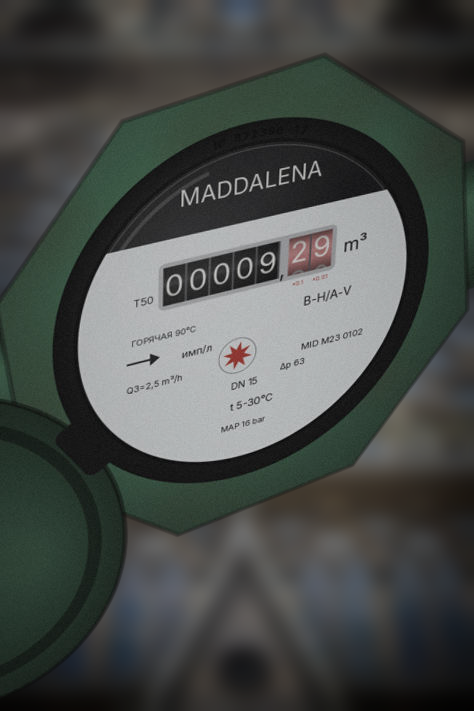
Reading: {"value": 9.29, "unit": "m³"}
